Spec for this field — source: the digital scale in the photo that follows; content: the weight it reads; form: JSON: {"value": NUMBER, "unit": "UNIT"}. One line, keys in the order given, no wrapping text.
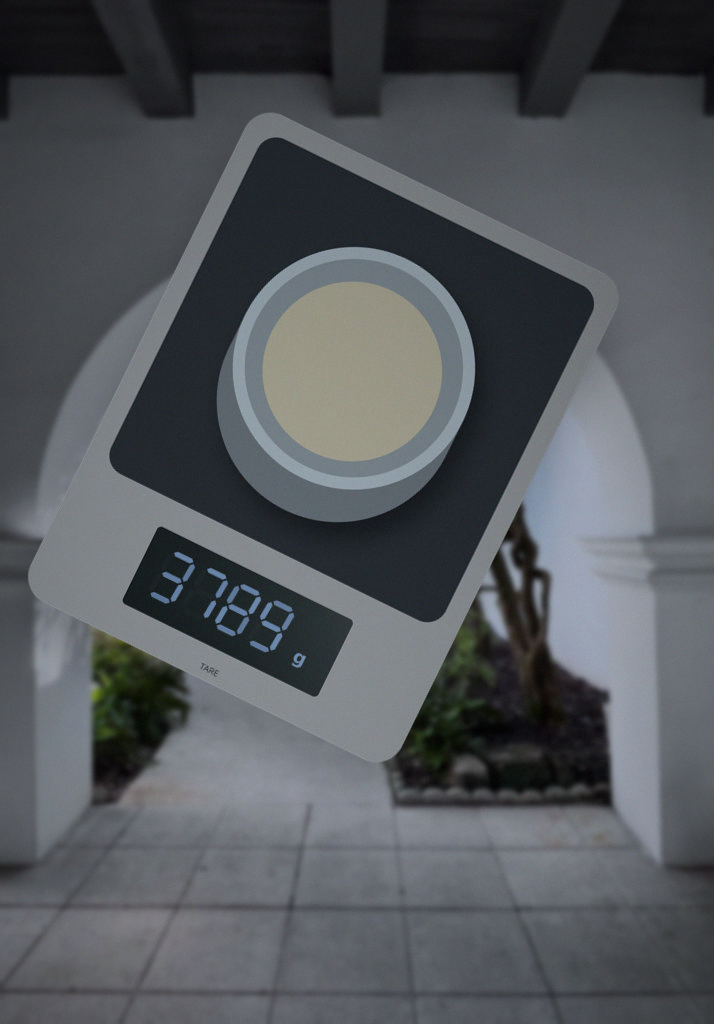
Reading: {"value": 3789, "unit": "g"}
